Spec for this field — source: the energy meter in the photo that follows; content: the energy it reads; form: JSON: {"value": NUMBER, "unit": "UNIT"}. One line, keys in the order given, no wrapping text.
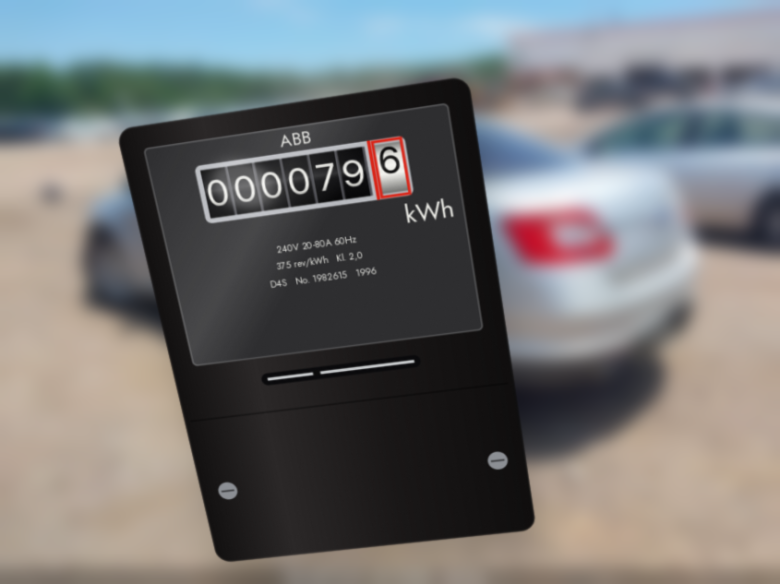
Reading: {"value": 79.6, "unit": "kWh"}
